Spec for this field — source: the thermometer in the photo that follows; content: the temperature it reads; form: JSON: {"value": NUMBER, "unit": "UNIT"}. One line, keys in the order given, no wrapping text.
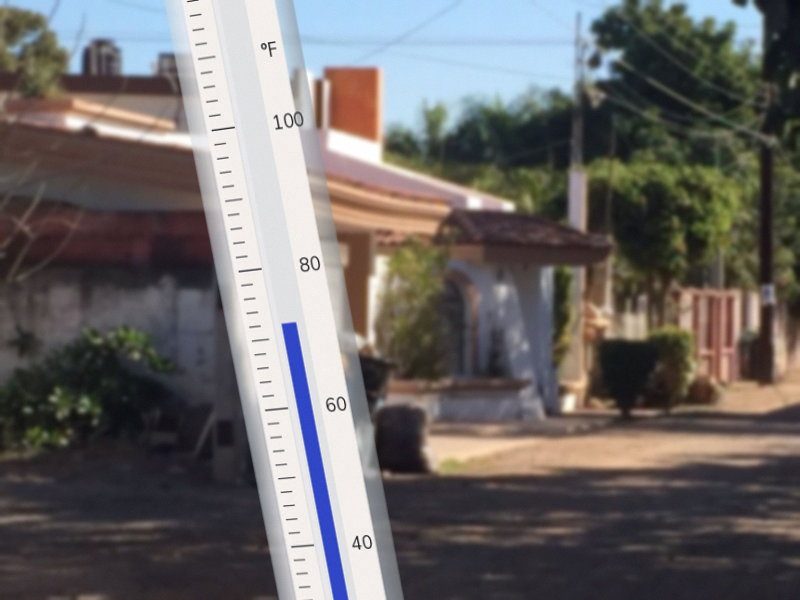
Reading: {"value": 72, "unit": "°F"}
